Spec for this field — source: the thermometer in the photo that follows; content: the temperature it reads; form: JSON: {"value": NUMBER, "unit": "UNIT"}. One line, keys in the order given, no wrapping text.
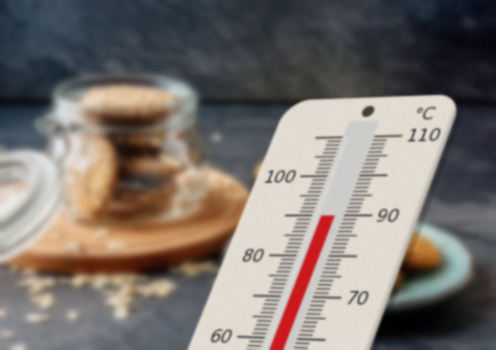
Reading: {"value": 90, "unit": "°C"}
